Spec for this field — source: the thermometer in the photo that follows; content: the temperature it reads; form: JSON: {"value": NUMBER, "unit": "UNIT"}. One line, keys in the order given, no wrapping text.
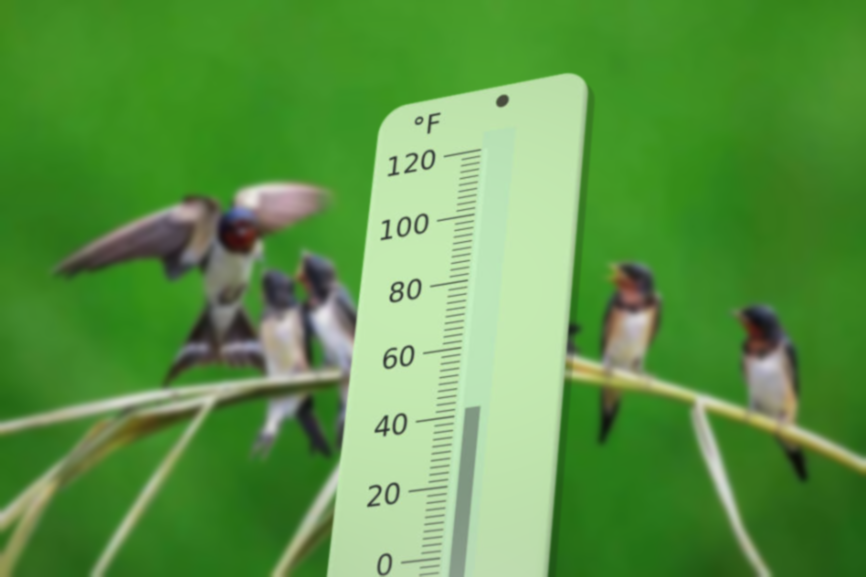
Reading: {"value": 42, "unit": "°F"}
